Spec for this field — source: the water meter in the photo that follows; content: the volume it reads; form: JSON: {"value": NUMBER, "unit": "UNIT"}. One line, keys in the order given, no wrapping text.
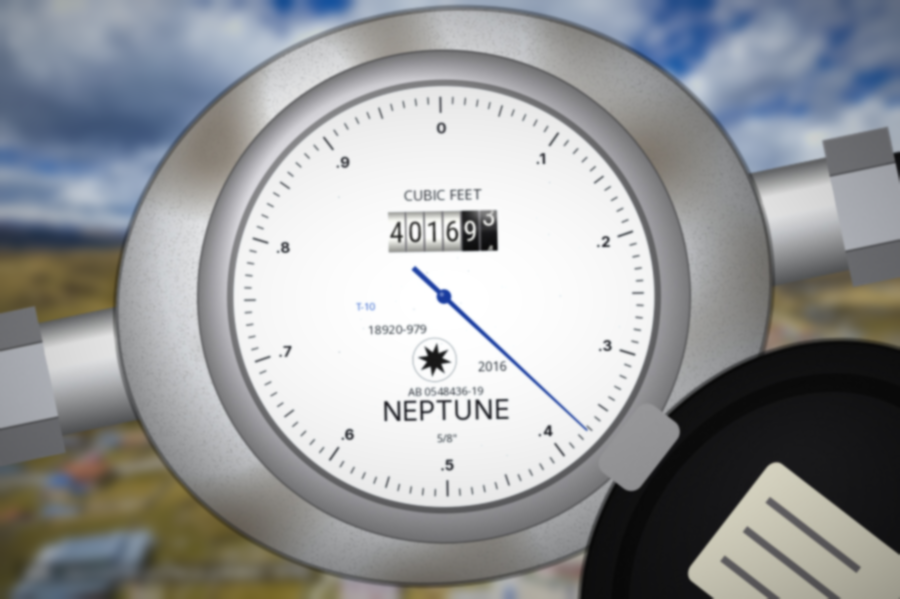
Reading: {"value": 401693.37, "unit": "ft³"}
